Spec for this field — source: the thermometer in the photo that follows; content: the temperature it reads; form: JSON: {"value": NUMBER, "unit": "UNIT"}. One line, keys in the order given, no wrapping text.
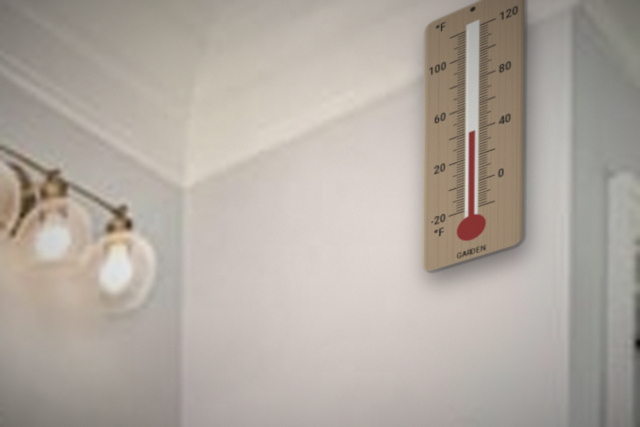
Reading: {"value": 40, "unit": "°F"}
